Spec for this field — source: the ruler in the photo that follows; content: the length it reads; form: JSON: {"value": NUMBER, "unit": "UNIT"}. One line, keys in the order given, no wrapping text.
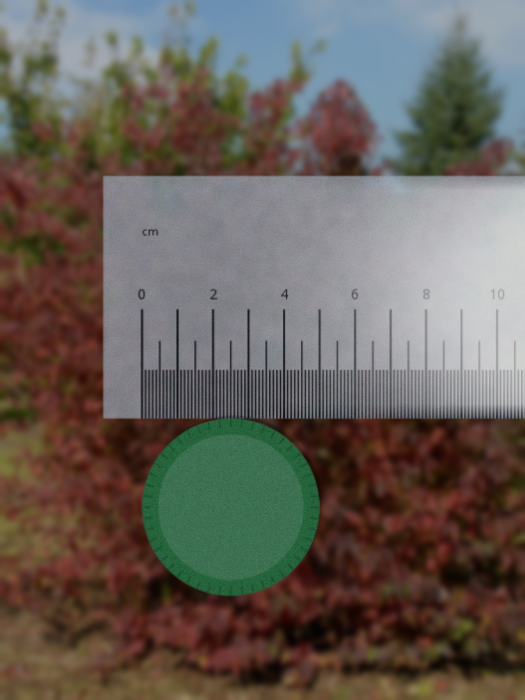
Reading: {"value": 5, "unit": "cm"}
